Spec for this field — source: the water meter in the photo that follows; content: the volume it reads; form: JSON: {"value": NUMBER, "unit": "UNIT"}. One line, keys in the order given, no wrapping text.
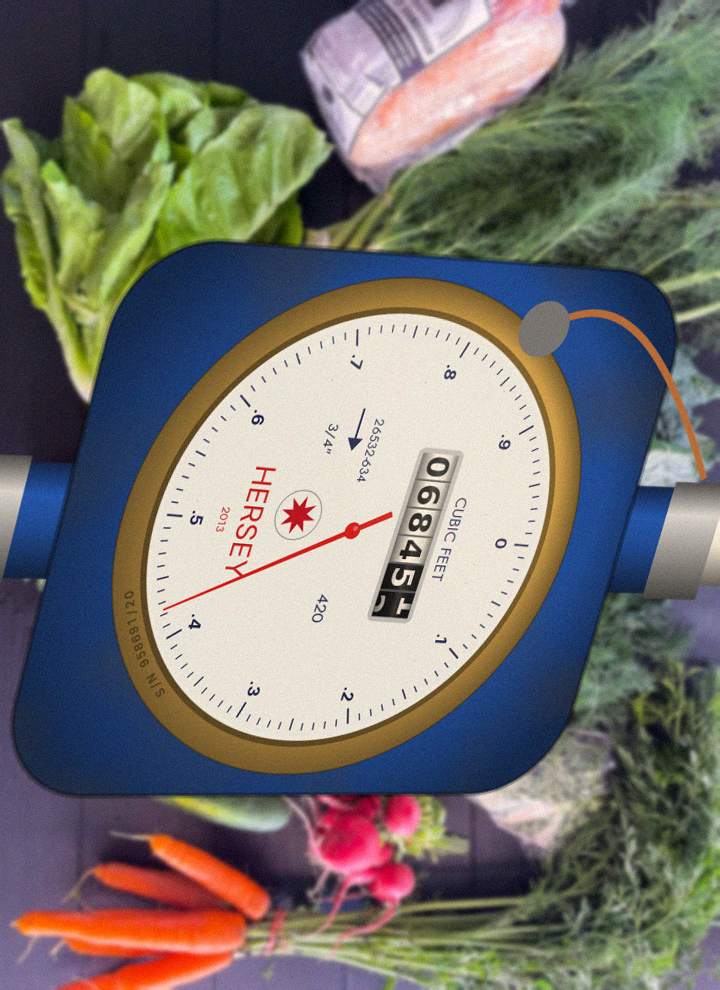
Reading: {"value": 68451.42, "unit": "ft³"}
